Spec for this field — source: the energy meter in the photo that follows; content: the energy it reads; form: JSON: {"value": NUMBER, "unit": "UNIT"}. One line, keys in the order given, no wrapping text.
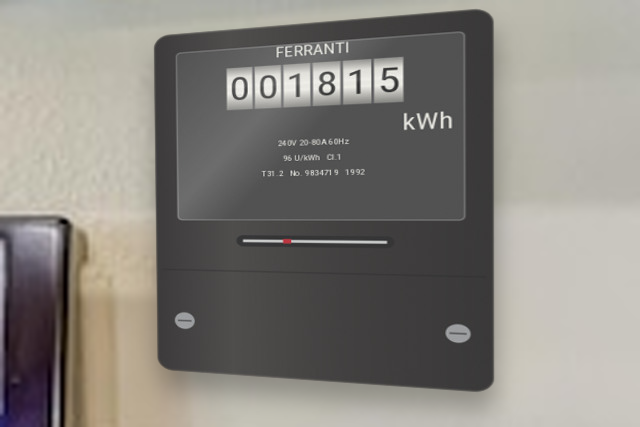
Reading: {"value": 1815, "unit": "kWh"}
